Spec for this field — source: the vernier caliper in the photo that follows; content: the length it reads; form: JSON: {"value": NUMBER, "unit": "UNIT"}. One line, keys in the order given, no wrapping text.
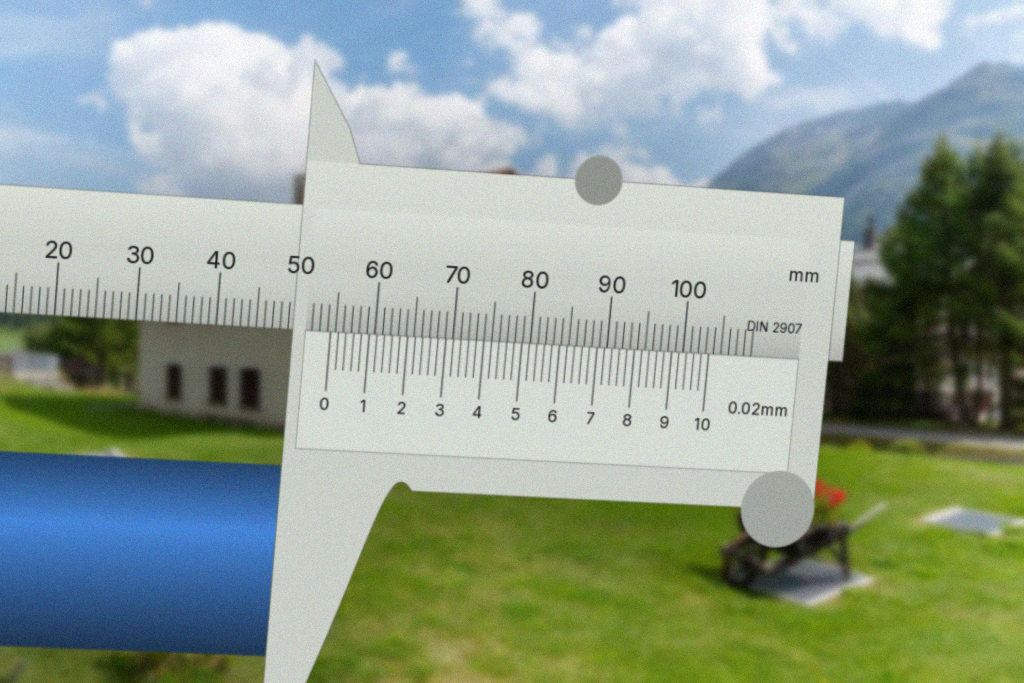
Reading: {"value": 54.4, "unit": "mm"}
